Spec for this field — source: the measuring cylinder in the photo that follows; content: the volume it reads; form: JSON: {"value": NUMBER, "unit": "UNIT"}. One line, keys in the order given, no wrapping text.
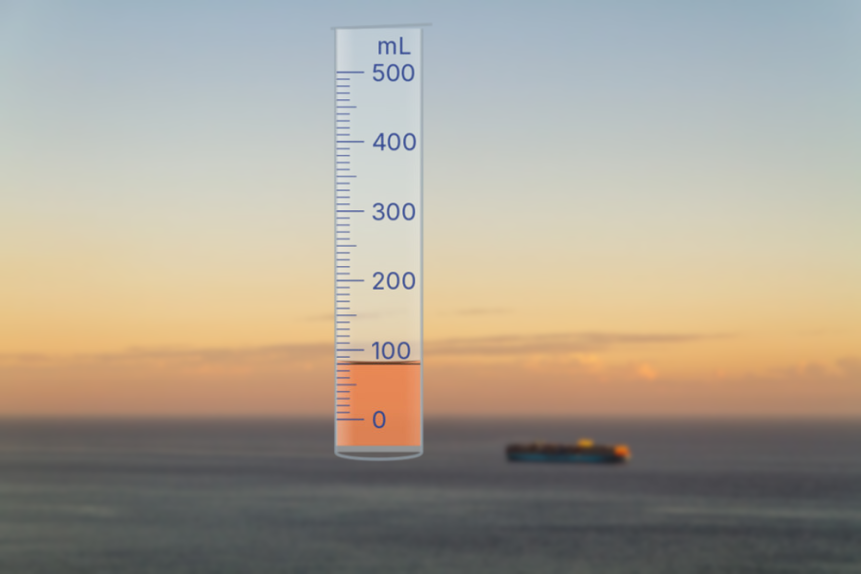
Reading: {"value": 80, "unit": "mL"}
